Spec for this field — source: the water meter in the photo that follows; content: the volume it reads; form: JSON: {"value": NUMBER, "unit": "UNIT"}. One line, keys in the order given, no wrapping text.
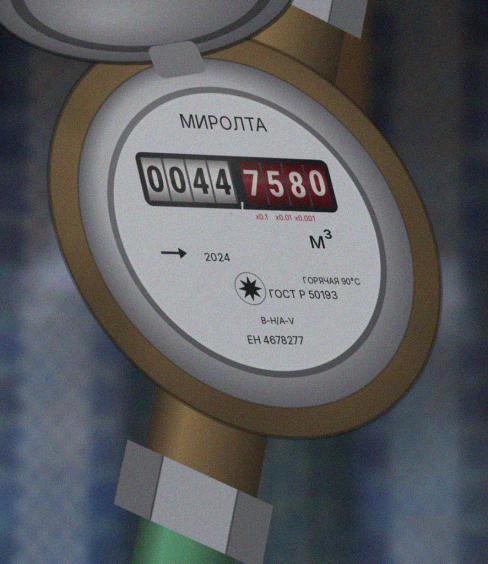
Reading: {"value": 44.7580, "unit": "m³"}
